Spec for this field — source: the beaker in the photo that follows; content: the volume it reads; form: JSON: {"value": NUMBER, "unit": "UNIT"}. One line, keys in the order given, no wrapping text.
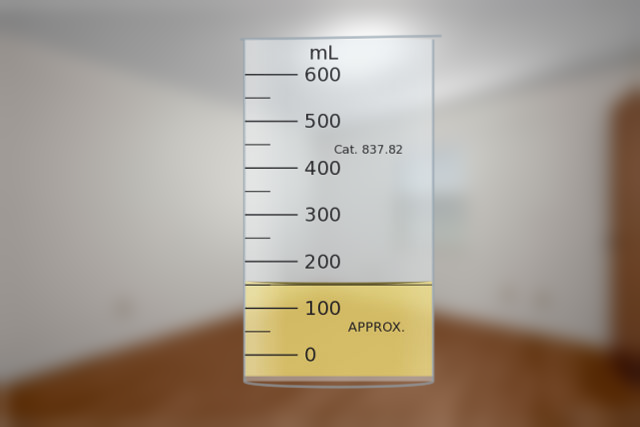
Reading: {"value": 150, "unit": "mL"}
